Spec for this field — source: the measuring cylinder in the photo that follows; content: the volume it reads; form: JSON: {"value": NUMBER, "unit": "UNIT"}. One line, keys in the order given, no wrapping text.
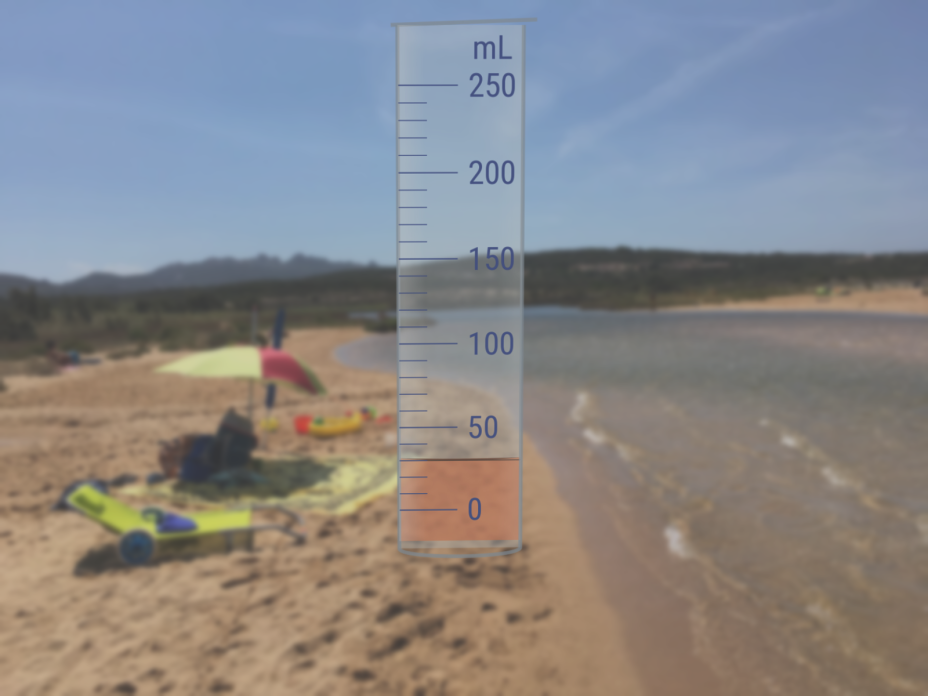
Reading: {"value": 30, "unit": "mL"}
